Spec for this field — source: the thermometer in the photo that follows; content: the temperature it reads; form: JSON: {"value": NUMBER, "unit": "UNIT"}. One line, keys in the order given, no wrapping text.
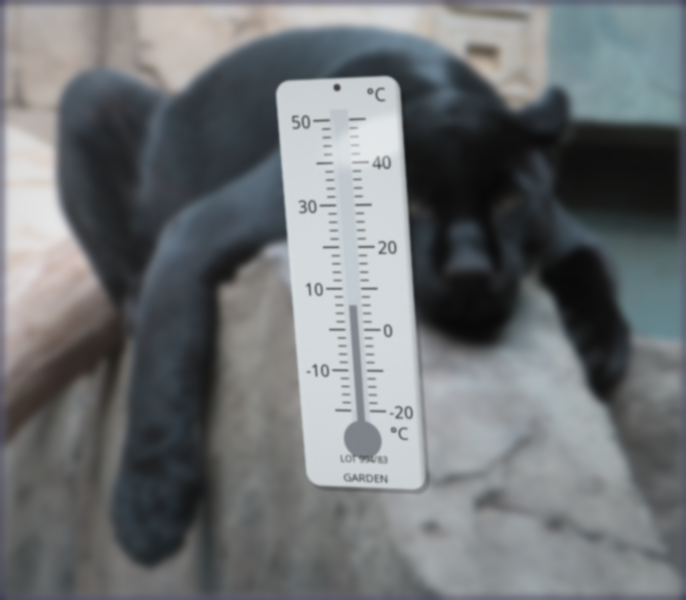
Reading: {"value": 6, "unit": "°C"}
